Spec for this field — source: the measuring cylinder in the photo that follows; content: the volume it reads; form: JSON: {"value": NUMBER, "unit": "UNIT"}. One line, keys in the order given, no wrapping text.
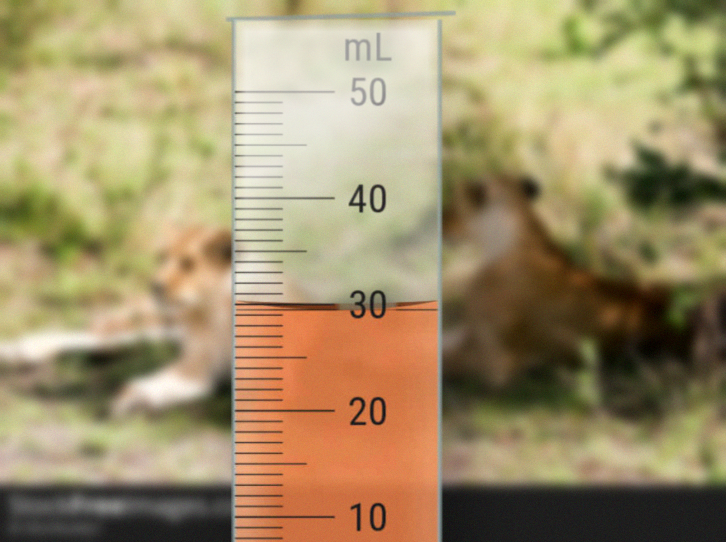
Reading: {"value": 29.5, "unit": "mL"}
